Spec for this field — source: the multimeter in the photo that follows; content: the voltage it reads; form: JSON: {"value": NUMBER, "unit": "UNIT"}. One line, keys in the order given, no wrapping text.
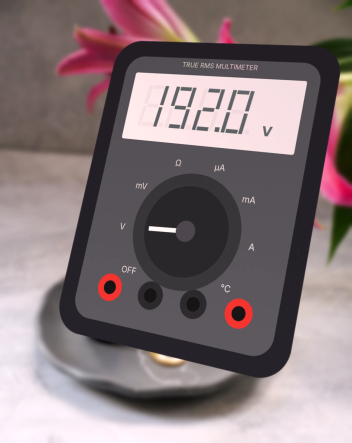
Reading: {"value": 192.0, "unit": "V"}
